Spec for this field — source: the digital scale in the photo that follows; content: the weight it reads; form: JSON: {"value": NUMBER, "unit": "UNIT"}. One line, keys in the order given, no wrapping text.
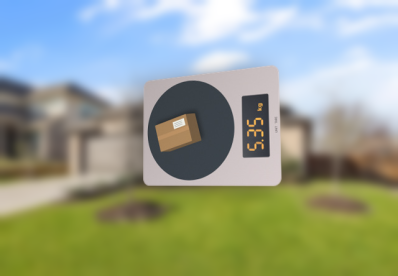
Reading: {"value": 5.35, "unit": "kg"}
